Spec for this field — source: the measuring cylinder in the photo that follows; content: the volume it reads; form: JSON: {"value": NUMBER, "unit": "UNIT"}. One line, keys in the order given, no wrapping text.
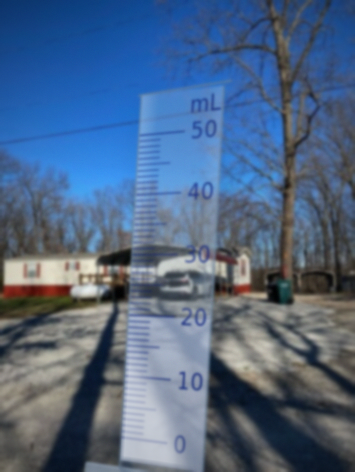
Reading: {"value": 20, "unit": "mL"}
